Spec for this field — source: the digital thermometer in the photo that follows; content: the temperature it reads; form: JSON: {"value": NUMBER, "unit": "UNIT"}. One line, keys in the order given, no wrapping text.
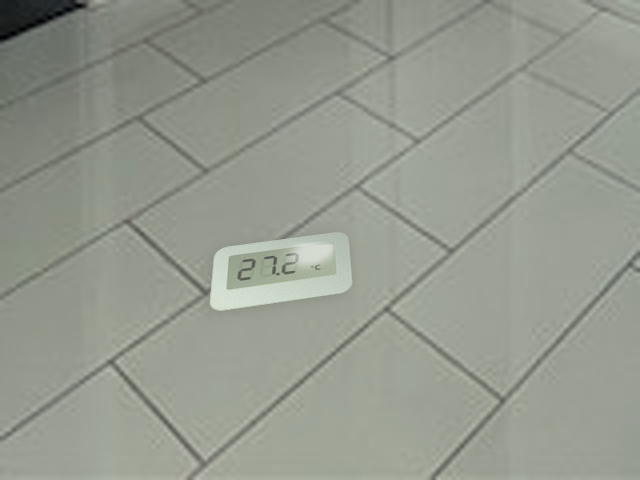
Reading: {"value": 27.2, "unit": "°C"}
